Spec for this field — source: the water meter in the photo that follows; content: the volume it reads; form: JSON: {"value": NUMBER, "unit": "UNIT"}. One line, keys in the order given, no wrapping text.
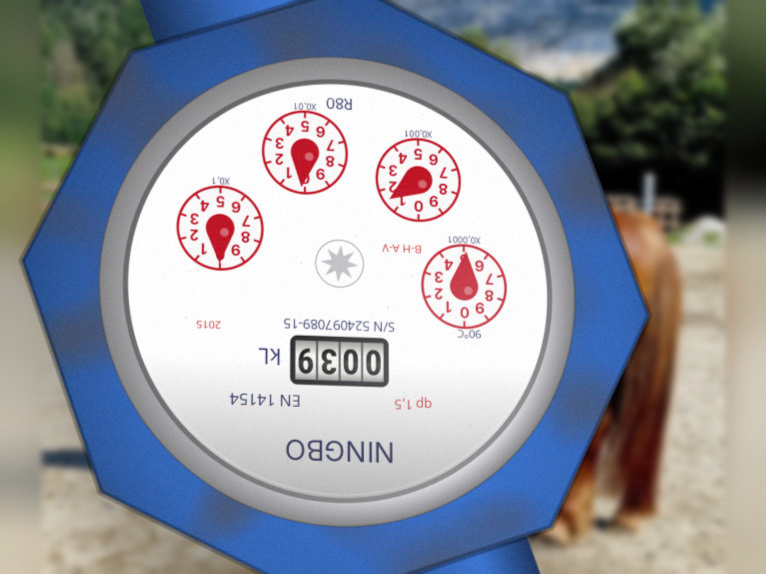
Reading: {"value": 39.0015, "unit": "kL"}
